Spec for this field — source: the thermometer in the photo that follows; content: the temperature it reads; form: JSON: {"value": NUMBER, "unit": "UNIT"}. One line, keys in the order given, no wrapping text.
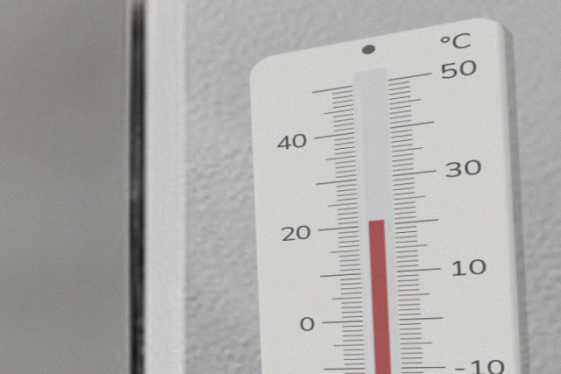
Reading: {"value": 21, "unit": "°C"}
